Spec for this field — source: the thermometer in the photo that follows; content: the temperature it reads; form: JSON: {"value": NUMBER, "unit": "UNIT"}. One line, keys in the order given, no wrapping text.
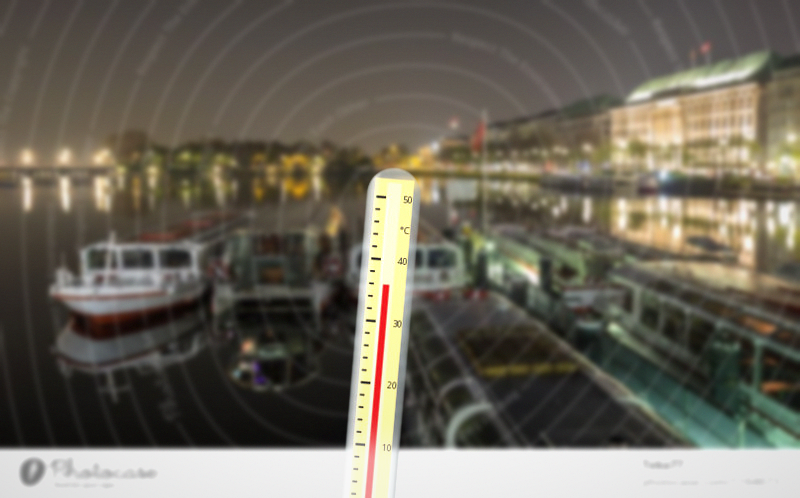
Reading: {"value": 36, "unit": "°C"}
